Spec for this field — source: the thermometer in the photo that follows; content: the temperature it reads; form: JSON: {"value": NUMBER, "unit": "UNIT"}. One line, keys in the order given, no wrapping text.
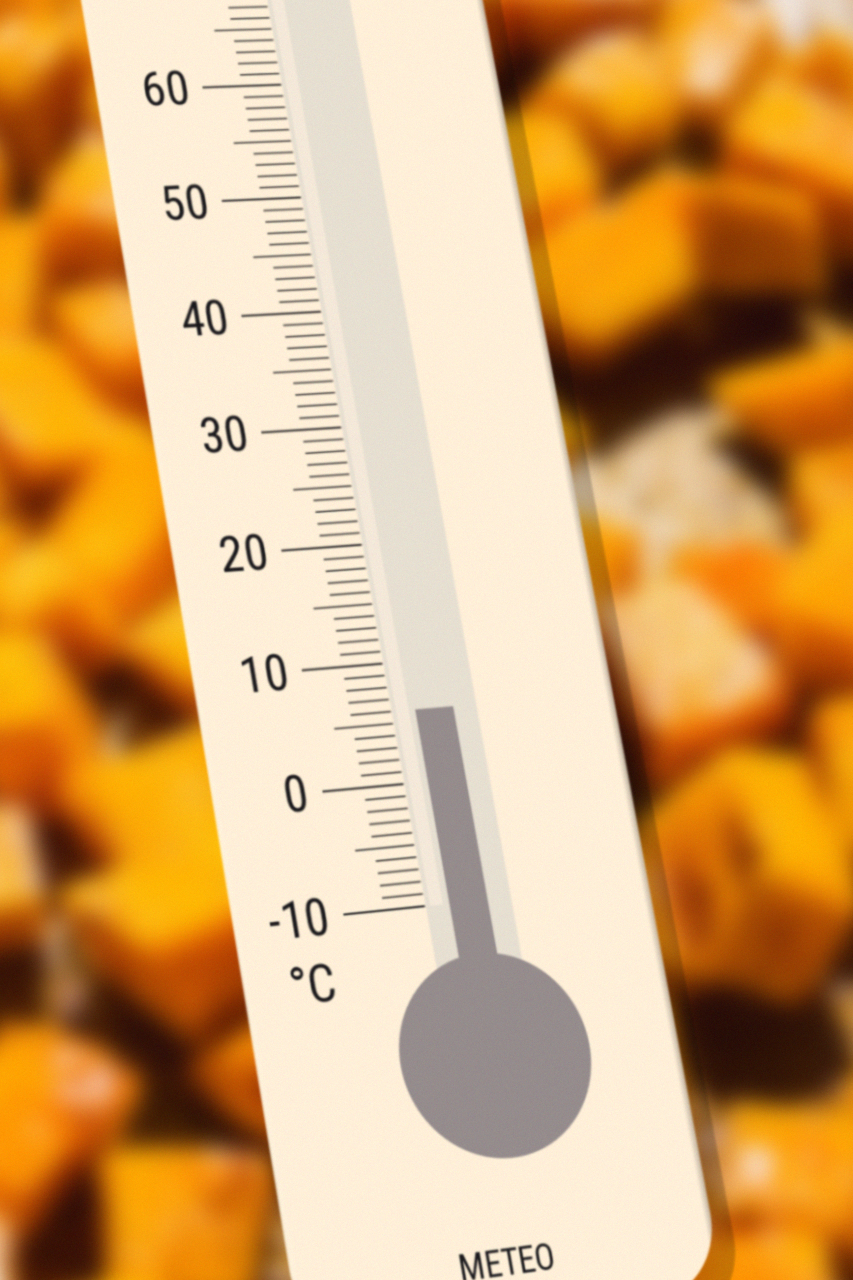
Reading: {"value": 6, "unit": "°C"}
